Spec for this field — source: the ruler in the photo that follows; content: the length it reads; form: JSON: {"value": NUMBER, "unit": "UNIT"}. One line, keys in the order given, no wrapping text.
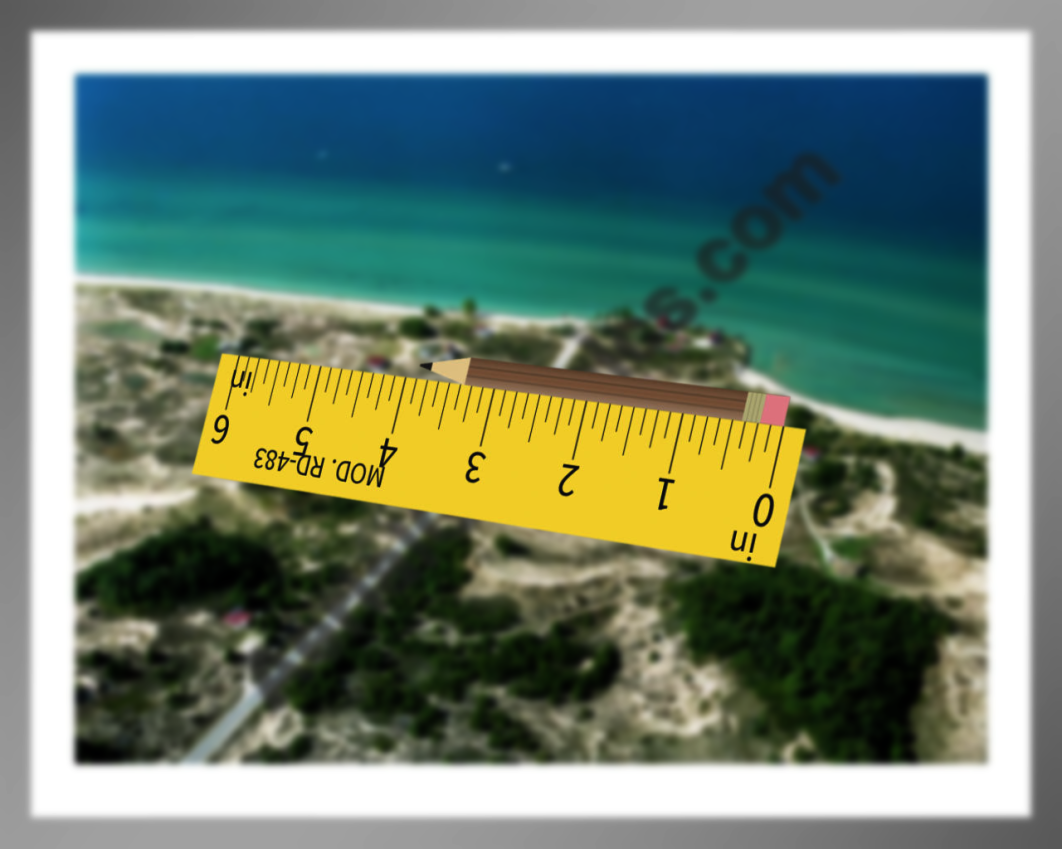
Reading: {"value": 3.875, "unit": "in"}
